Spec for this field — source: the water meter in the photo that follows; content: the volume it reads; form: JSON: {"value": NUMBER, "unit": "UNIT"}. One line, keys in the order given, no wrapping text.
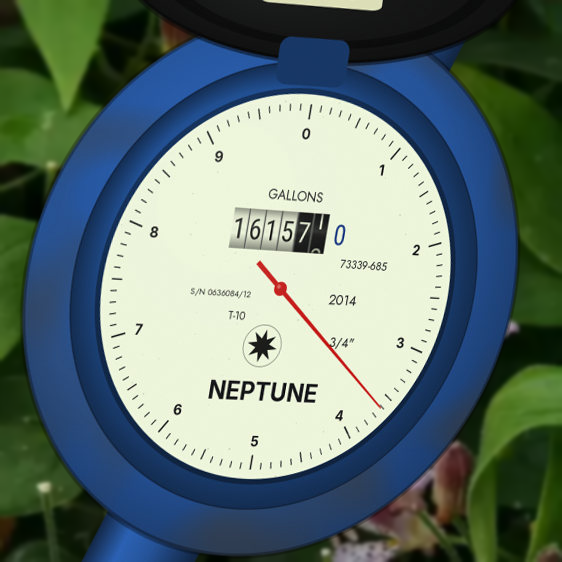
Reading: {"value": 1615713.6, "unit": "gal"}
